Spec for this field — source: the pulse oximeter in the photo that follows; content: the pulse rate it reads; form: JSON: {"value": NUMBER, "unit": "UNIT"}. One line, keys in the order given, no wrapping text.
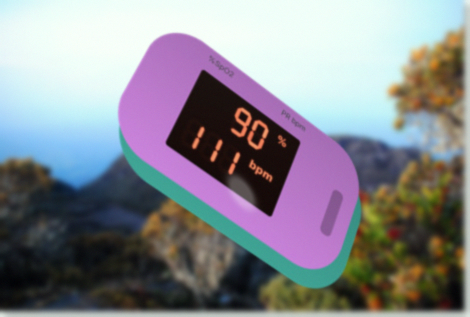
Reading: {"value": 111, "unit": "bpm"}
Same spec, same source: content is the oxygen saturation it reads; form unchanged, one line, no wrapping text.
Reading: {"value": 90, "unit": "%"}
